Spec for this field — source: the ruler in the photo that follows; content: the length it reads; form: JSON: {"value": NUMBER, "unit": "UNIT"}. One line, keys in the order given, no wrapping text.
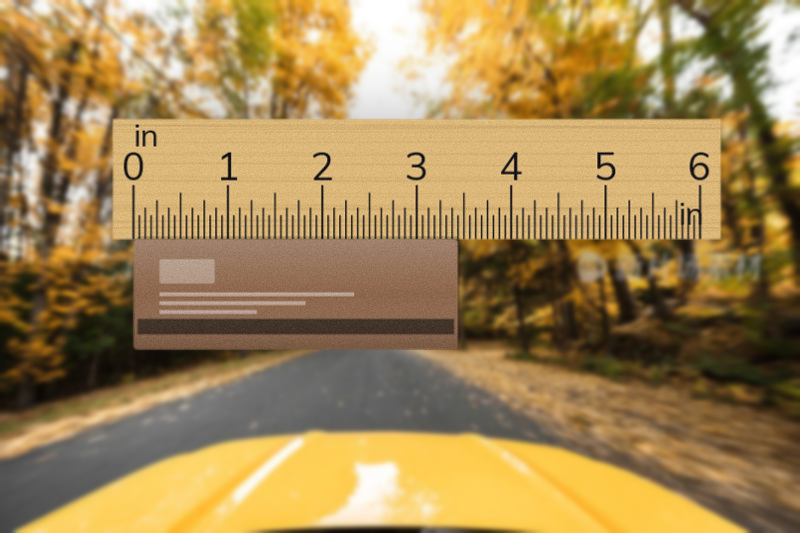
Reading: {"value": 3.4375, "unit": "in"}
